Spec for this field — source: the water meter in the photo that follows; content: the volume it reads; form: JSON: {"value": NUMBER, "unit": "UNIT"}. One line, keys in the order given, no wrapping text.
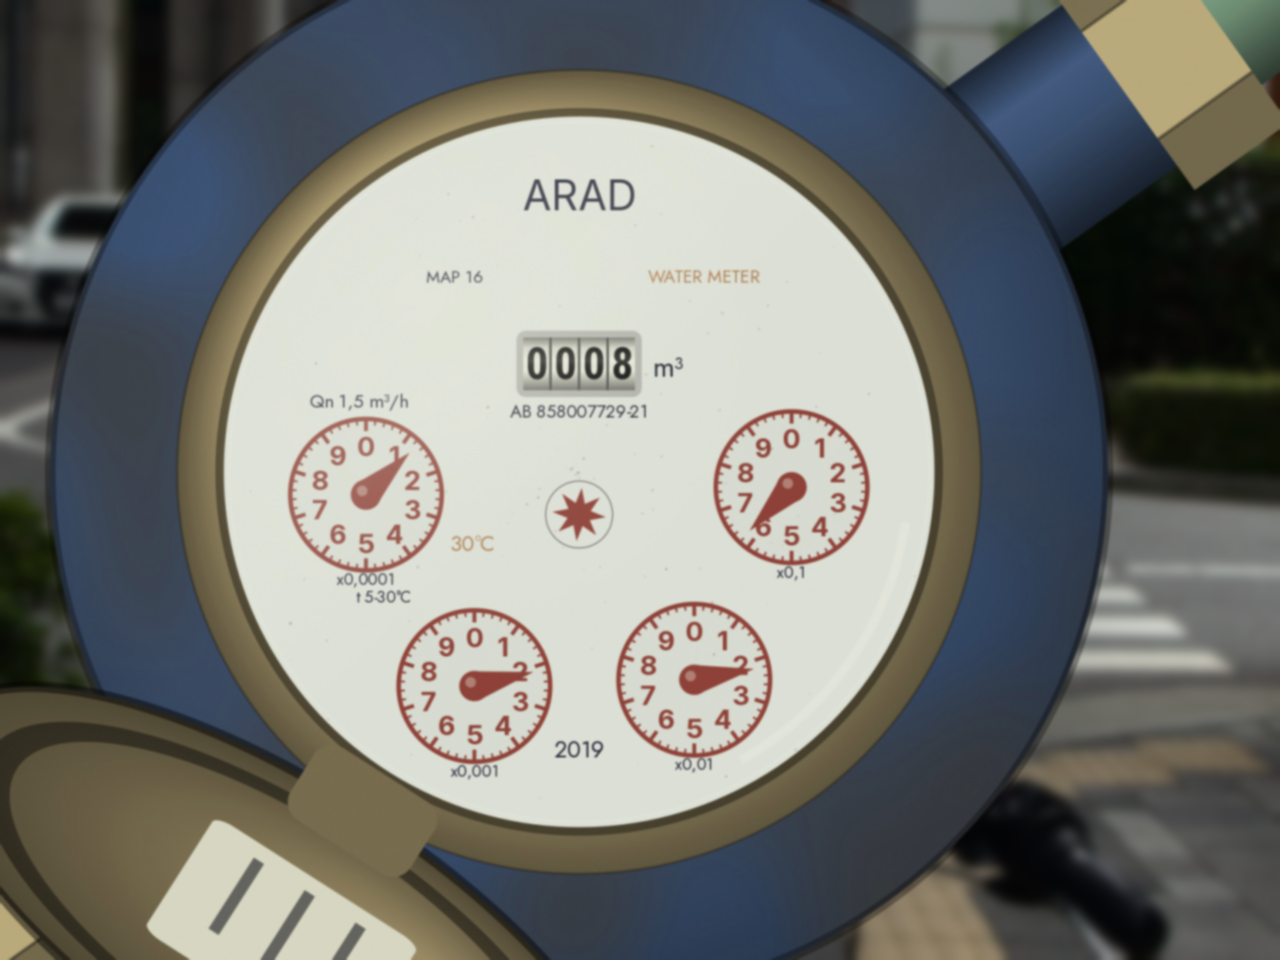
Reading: {"value": 8.6221, "unit": "m³"}
